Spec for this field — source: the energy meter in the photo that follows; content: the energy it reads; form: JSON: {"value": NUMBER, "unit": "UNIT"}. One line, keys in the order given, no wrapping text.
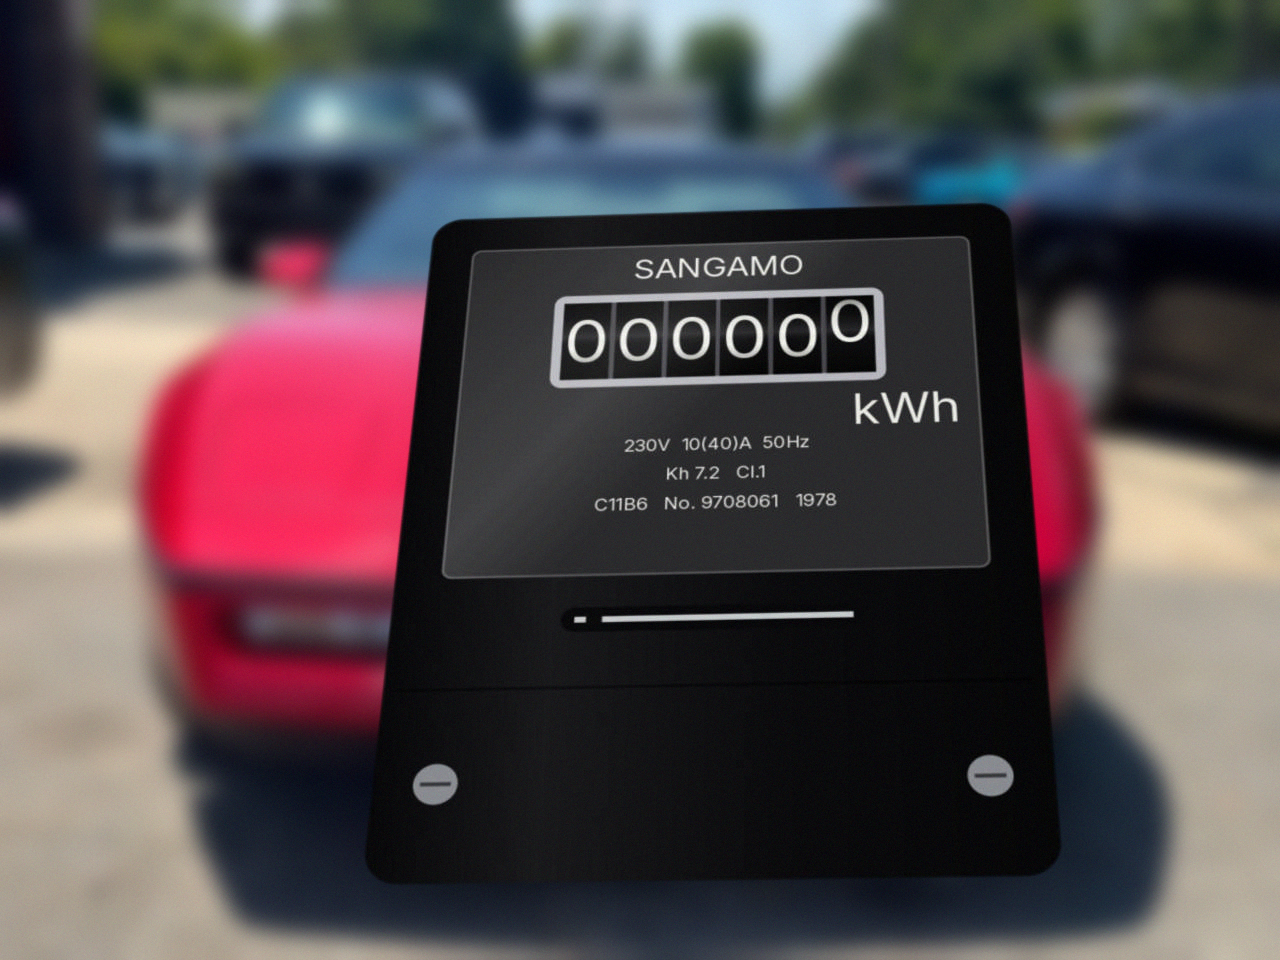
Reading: {"value": 0, "unit": "kWh"}
